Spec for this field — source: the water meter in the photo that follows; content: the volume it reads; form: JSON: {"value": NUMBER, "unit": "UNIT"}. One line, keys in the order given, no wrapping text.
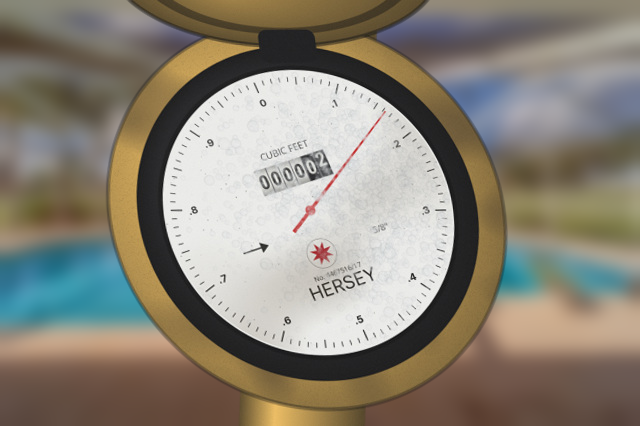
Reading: {"value": 2.16, "unit": "ft³"}
